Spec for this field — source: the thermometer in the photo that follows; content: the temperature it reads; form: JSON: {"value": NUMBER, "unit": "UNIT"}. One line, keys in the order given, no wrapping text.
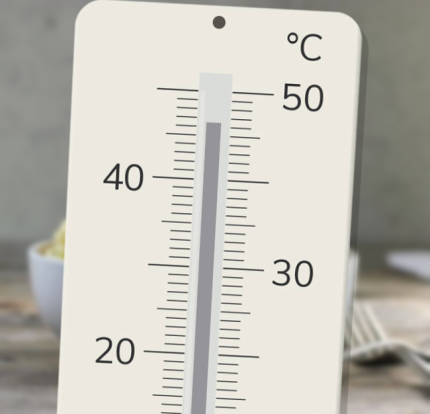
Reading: {"value": 46.5, "unit": "°C"}
